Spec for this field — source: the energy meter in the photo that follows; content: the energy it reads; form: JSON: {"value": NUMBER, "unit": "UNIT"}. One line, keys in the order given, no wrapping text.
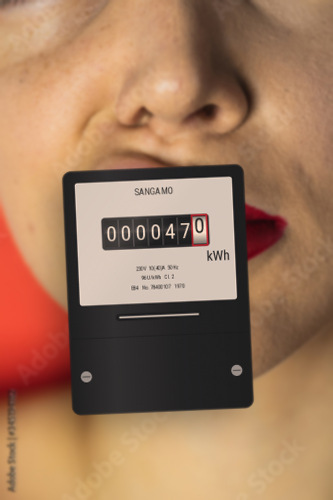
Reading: {"value": 47.0, "unit": "kWh"}
